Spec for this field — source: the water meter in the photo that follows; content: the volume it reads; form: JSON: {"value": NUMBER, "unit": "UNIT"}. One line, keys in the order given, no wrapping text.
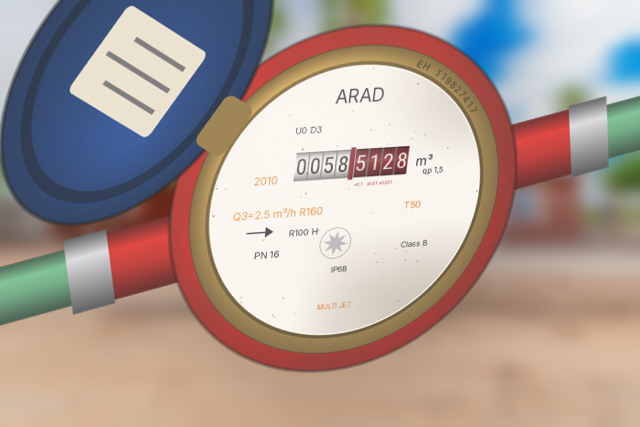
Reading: {"value": 58.5128, "unit": "m³"}
